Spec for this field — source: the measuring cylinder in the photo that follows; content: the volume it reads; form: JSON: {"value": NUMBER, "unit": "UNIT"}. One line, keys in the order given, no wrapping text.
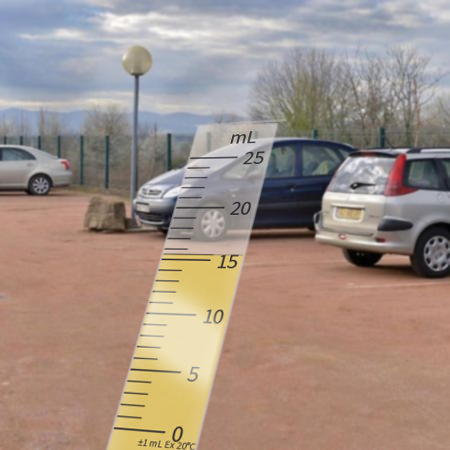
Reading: {"value": 15.5, "unit": "mL"}
